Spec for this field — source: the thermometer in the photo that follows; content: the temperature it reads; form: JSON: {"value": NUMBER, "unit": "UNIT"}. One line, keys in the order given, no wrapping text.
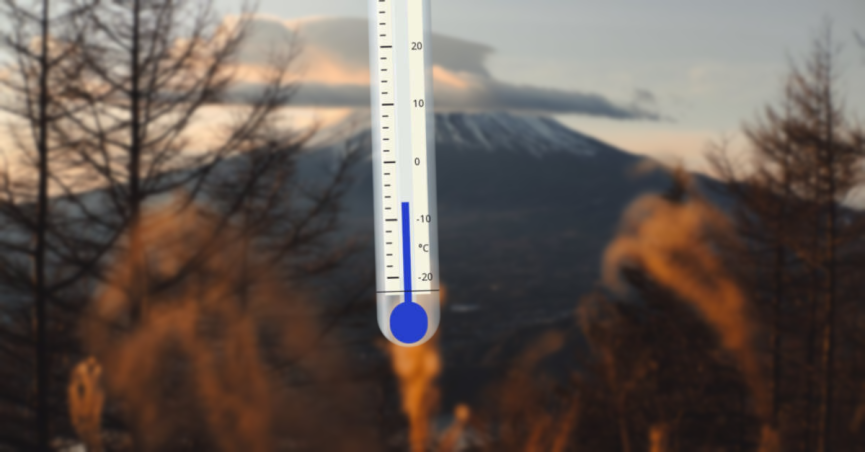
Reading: {"value": -7, "unit": "°C"}
